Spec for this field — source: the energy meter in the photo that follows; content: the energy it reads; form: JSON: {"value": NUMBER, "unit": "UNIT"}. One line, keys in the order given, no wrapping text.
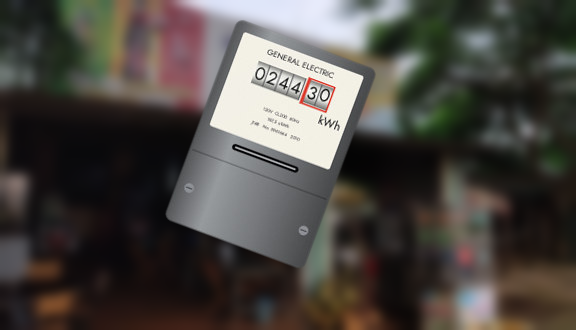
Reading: {"value": 244.30, "unit": "kWh"}
